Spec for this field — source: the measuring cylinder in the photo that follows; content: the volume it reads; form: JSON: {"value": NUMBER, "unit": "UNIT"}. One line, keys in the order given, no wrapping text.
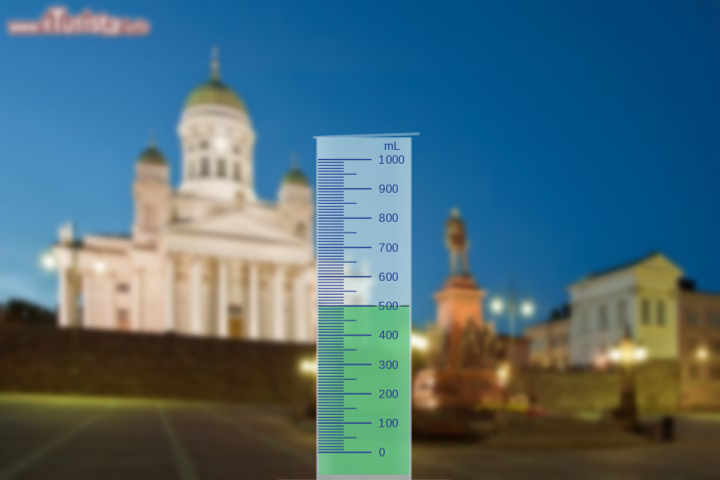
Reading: {"value": 500, "unit": "mL"}
